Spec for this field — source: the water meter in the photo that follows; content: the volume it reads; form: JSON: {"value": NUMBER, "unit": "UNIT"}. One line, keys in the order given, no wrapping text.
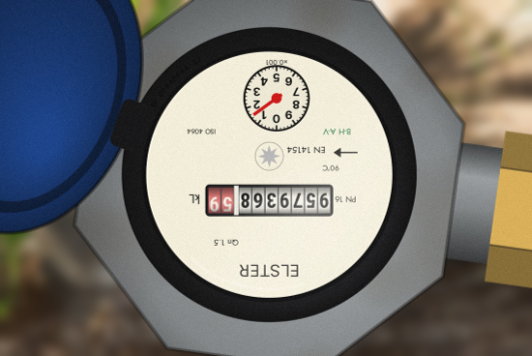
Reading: {"value": 9579368.591, "unit": "kL"}
